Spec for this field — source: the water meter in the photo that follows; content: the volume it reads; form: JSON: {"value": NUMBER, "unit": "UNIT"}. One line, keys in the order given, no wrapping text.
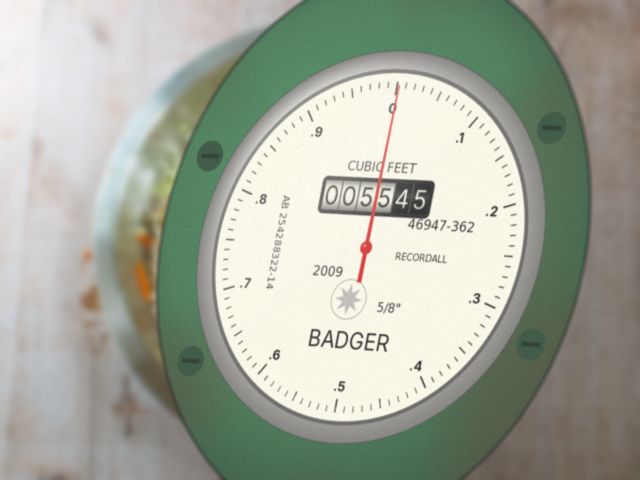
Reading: {"value": 5545.00, "unit": "ft³"}
